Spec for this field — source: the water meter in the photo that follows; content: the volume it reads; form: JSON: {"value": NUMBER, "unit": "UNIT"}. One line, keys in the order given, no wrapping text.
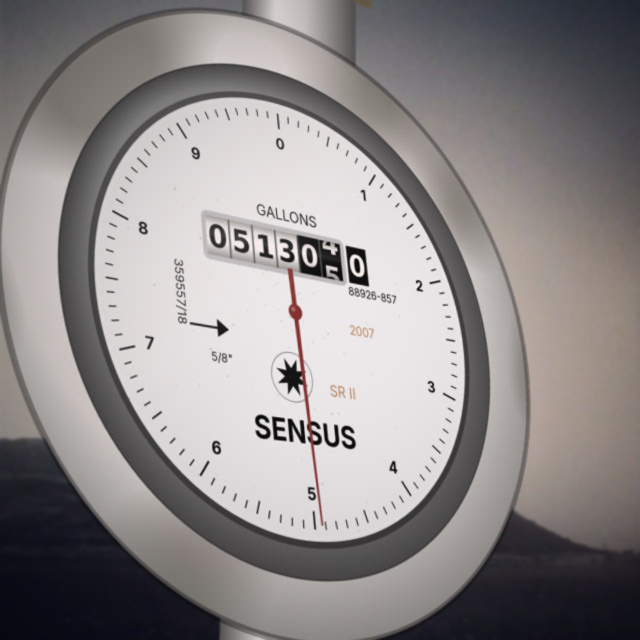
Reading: {"value": 513044.9, "unit": "gal"}
